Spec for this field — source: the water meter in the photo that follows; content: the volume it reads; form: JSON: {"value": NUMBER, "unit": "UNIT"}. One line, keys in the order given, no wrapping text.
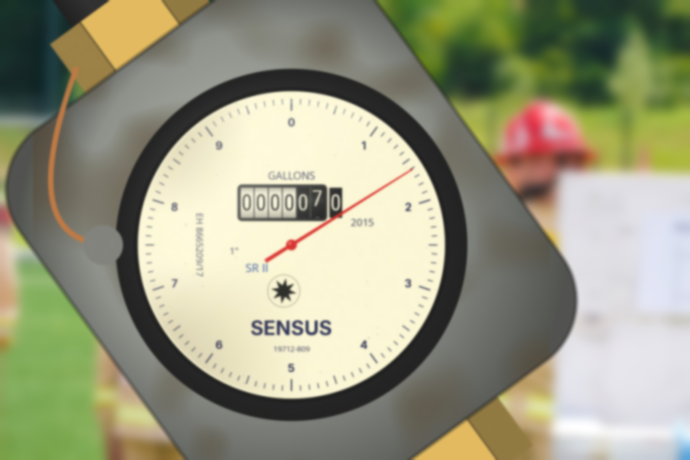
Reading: {"value": 71.6, "unit": "gal"}
